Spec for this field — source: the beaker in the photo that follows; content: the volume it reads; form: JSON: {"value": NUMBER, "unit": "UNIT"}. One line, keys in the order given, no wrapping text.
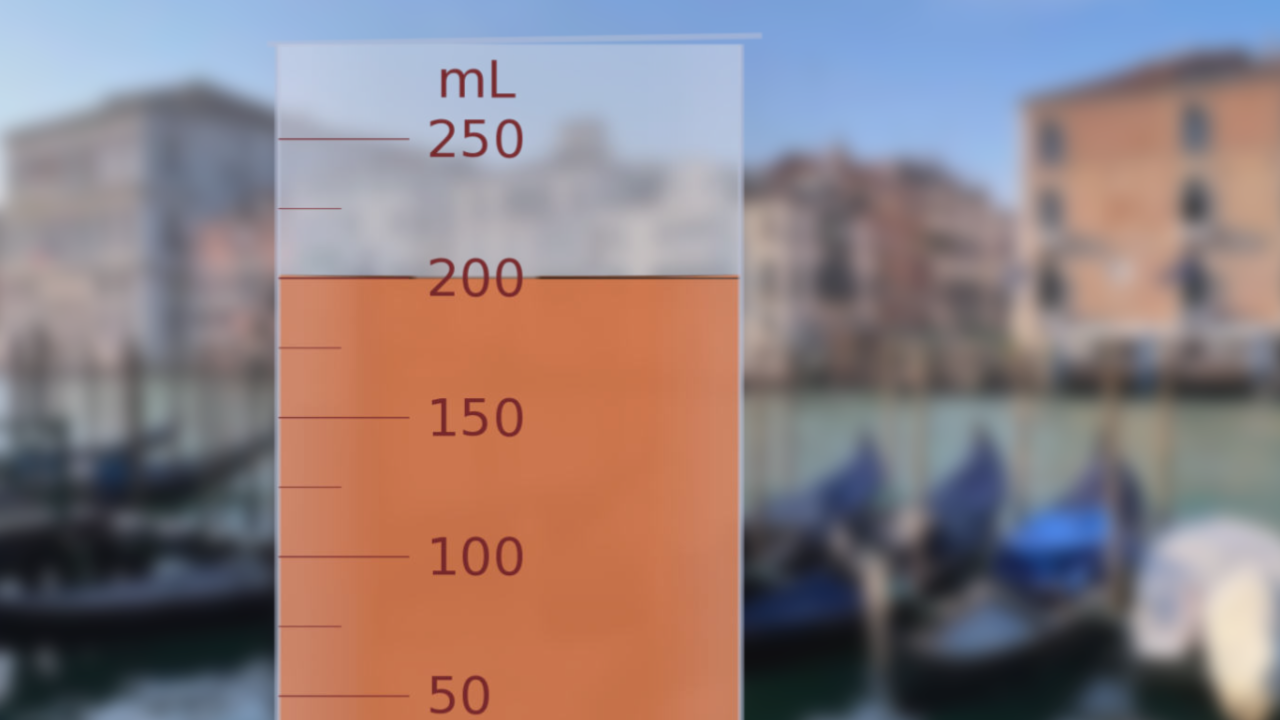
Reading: {"value": 200, "unit": "mL"}
